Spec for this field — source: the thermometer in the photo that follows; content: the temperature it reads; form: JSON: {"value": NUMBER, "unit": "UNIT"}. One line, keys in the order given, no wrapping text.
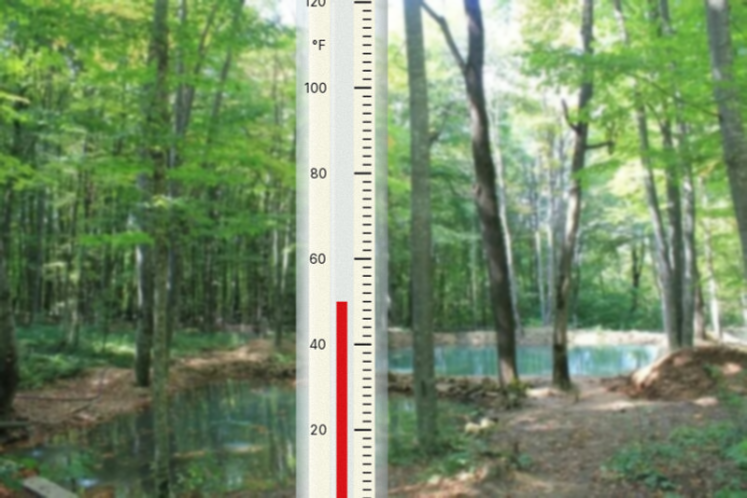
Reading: {"value": 50, "unit": "°F"}
